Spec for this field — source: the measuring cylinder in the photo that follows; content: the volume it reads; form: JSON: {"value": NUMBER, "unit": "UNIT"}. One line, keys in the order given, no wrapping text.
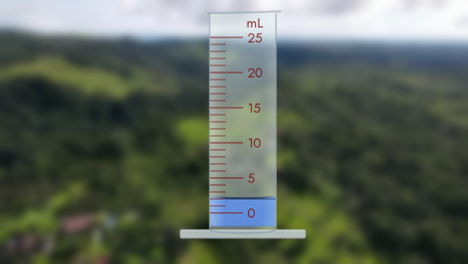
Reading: {"value": 2, "unit": "mL"}
